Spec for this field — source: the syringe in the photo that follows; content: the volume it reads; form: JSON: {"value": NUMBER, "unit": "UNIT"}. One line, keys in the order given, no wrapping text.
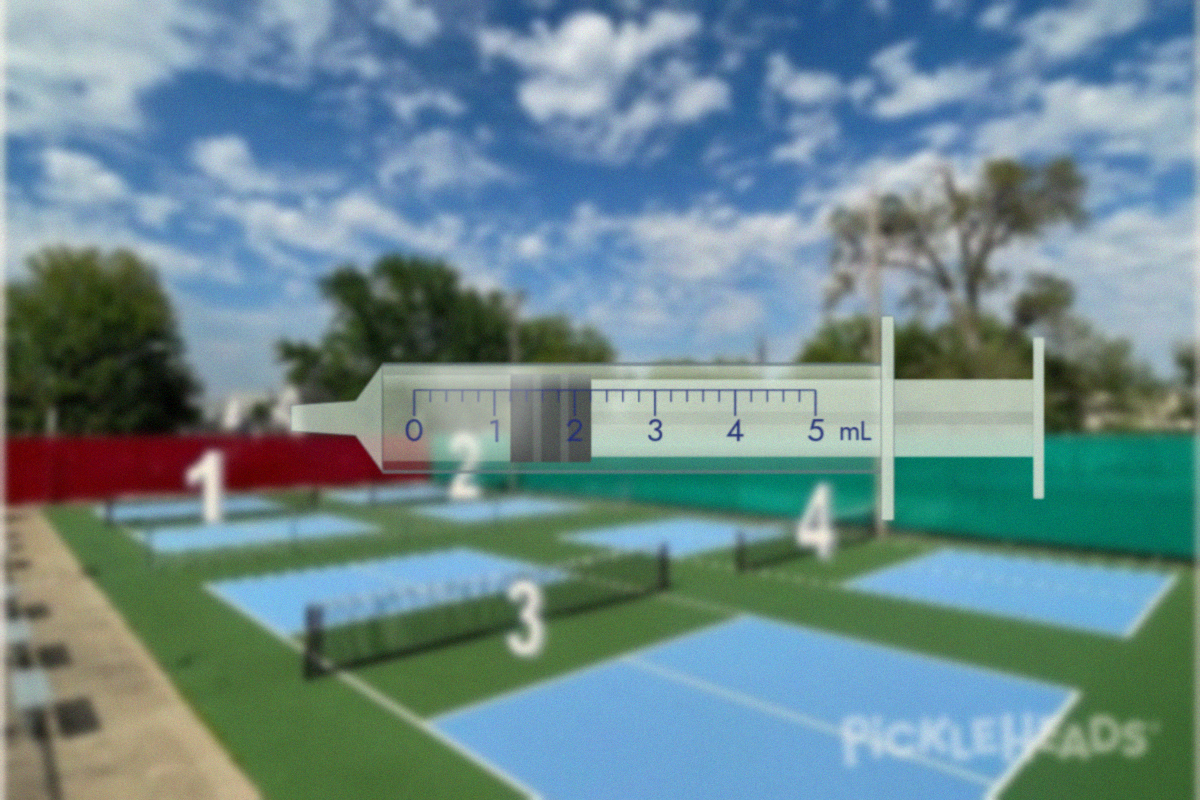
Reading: {"value": 1.2, "unit": "mL"}
